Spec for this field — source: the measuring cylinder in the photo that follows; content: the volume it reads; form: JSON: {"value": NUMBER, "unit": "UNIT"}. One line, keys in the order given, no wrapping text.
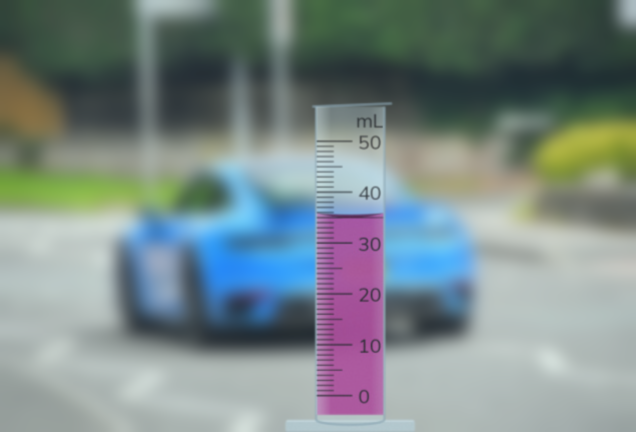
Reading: {"value": 35, "unit": "mL"}
